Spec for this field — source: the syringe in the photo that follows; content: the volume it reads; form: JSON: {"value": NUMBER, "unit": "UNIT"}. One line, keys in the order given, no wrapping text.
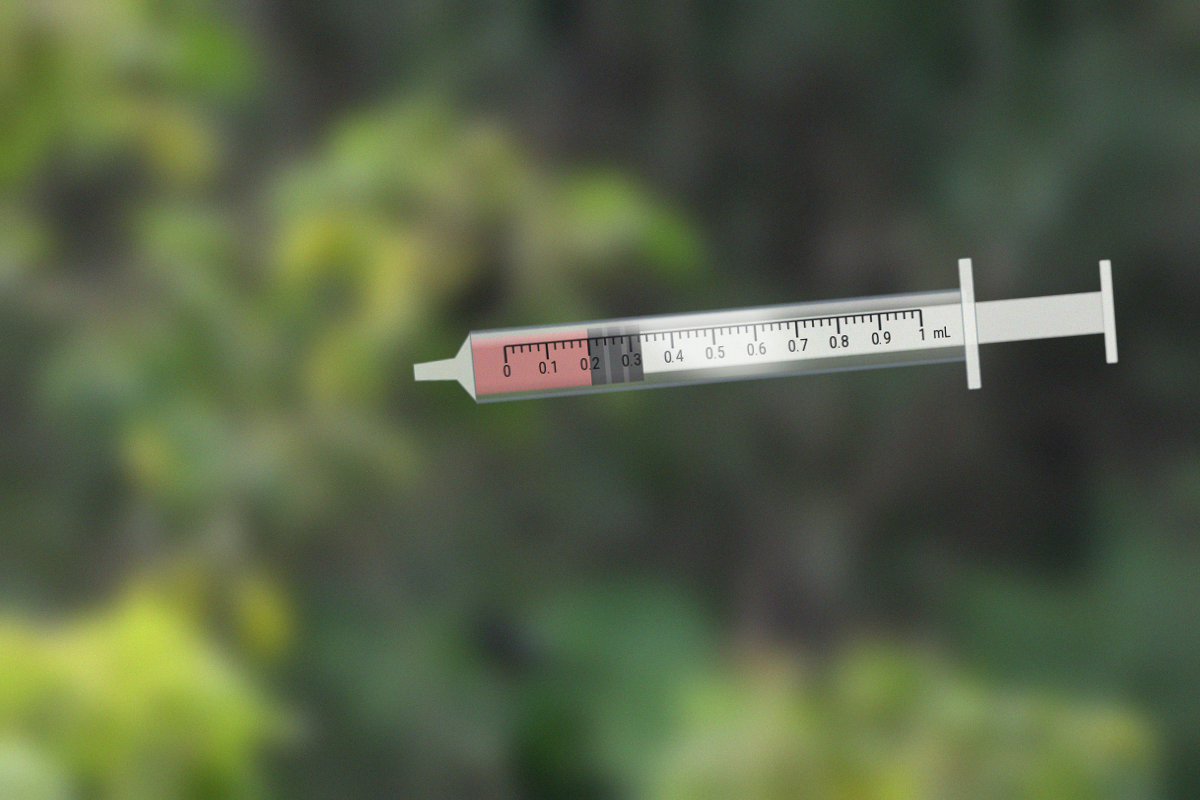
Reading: {"value": 0.2, "unit": "mL"}
